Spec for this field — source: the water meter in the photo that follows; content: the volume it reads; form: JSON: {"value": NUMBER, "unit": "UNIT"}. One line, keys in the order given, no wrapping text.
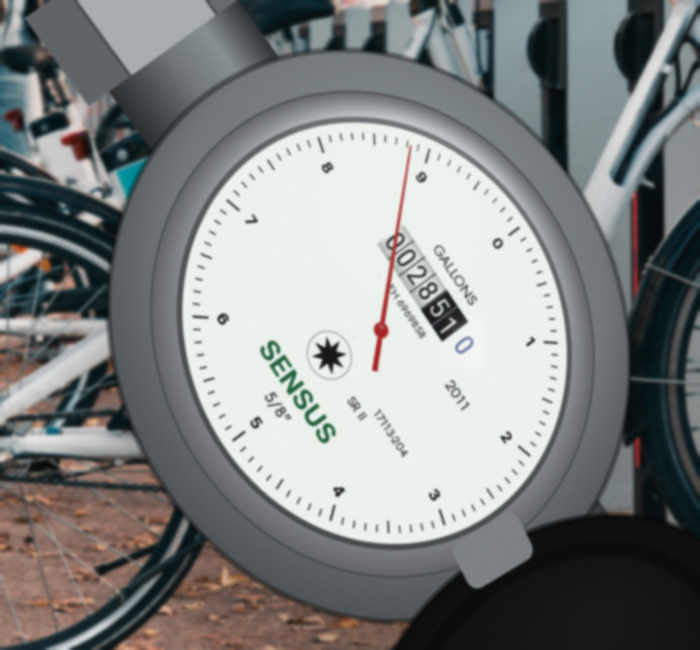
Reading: {"value": 28508.8, "unit": "gal"}
